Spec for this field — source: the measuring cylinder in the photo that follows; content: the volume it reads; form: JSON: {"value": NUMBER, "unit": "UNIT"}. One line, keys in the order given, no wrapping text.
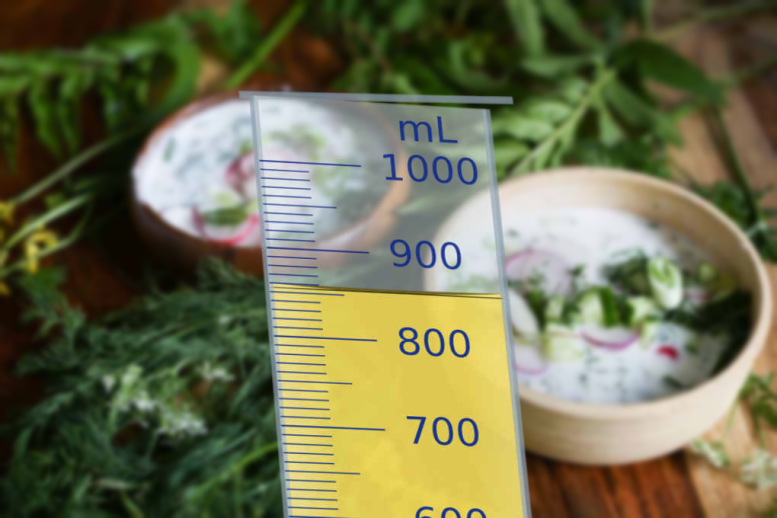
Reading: {"value": 855, "unit": "mL"}
